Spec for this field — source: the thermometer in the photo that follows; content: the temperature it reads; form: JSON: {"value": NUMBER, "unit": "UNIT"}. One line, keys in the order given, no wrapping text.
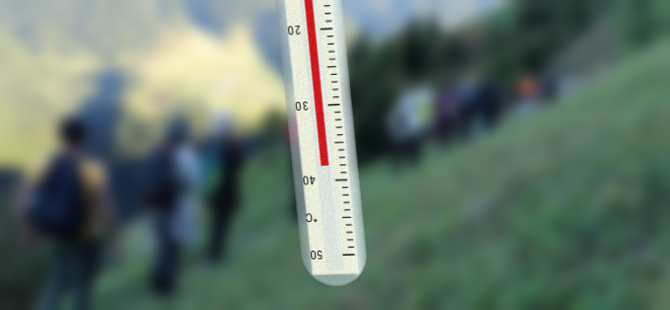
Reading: {"value": 38, "unit": "°C"}
